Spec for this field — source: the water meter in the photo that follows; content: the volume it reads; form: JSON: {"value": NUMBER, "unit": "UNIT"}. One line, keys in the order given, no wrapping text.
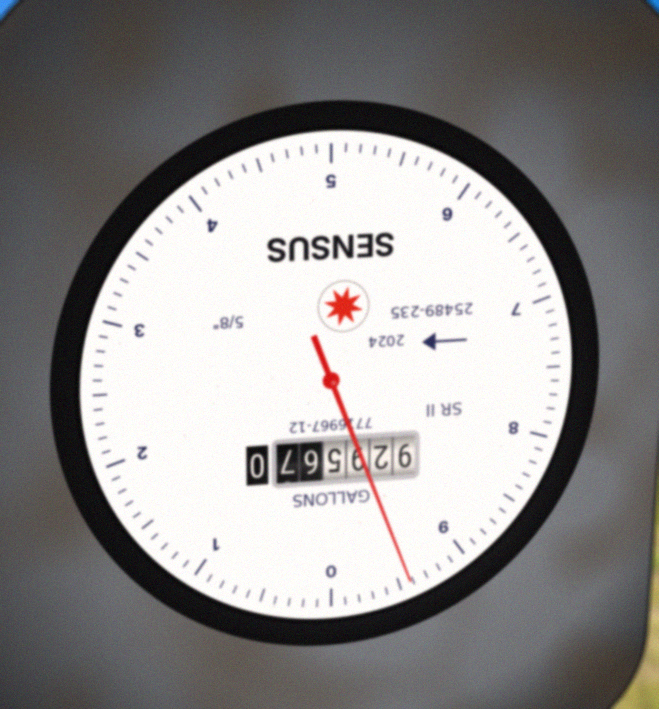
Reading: {"value": 9295669.4, "unit": "gal"}
